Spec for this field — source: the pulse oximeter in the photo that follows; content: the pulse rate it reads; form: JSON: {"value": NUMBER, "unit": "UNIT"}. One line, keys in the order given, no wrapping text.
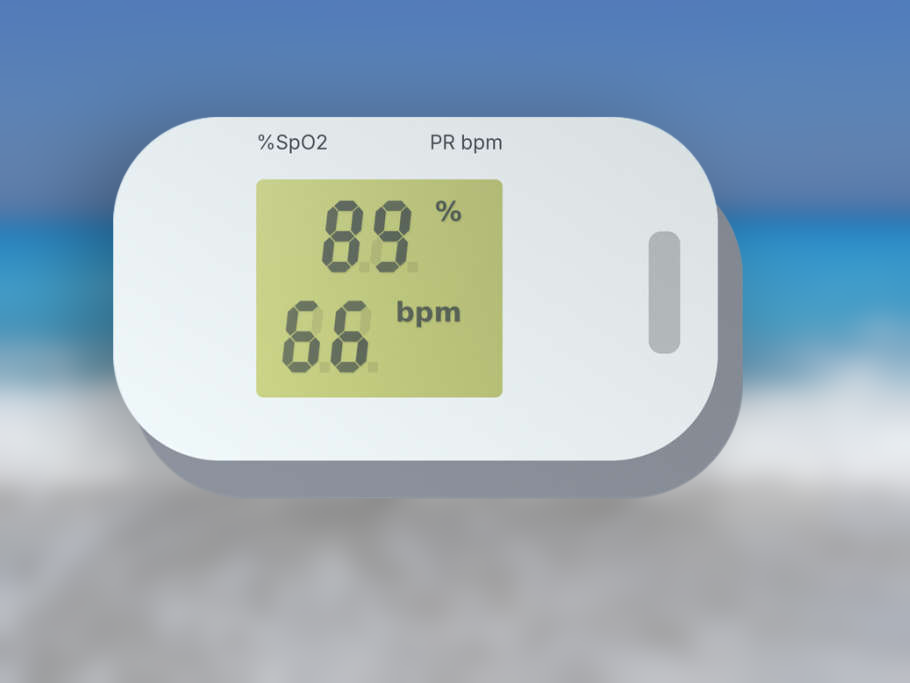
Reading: {"value": 66, "unit": "bpm"}
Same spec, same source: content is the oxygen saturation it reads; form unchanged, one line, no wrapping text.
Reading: {"value": 89, "unit": "%"}
